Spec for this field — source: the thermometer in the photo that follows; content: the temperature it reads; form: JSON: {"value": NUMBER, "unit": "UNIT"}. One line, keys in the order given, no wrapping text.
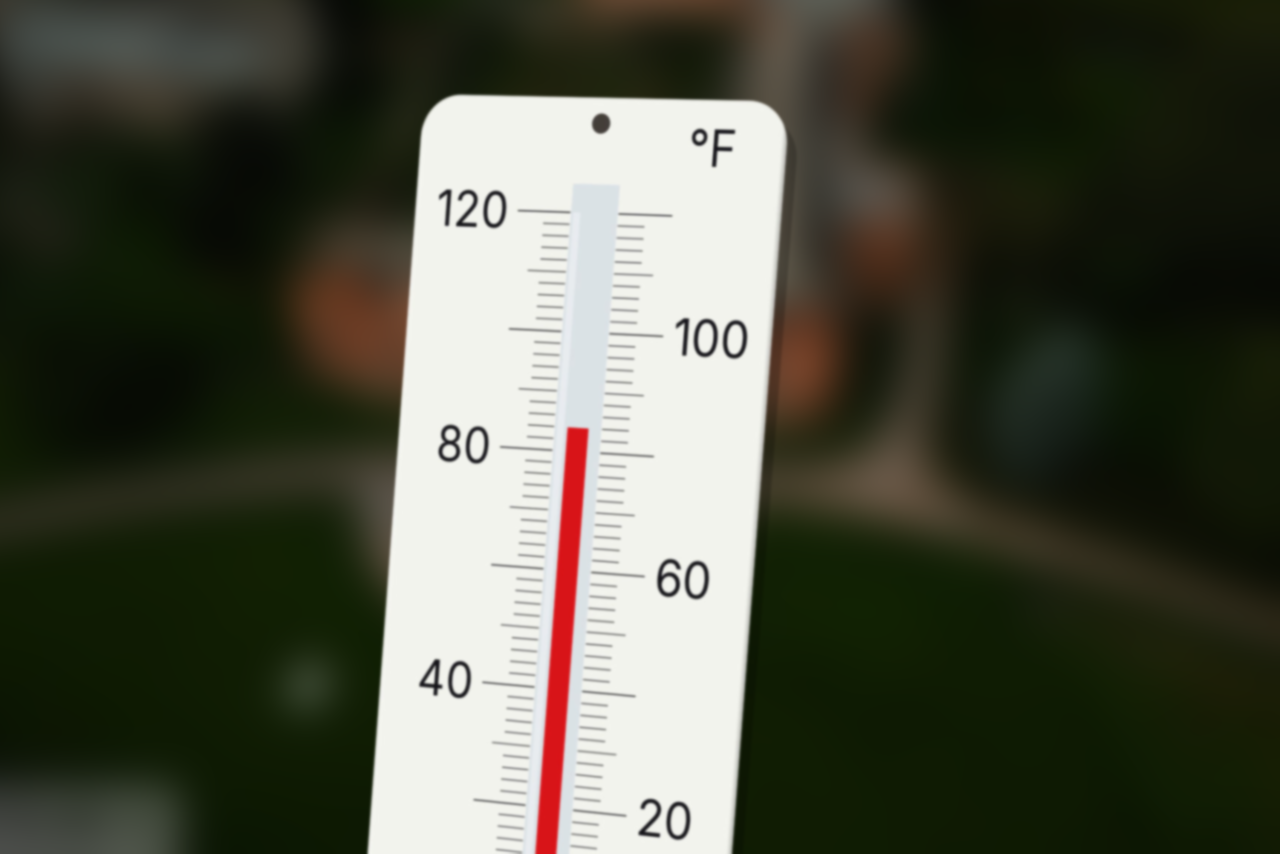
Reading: {"value": 84, "unit": "°F"}
